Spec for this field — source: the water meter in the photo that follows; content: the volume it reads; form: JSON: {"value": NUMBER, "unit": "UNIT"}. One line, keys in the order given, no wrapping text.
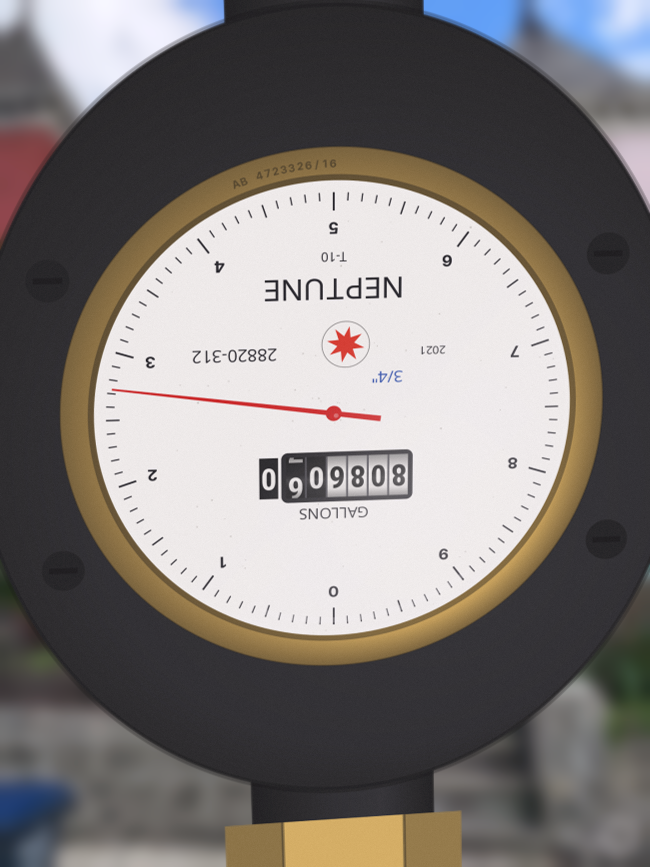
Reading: {"value": 8086062.7, "unit": "gal"}
